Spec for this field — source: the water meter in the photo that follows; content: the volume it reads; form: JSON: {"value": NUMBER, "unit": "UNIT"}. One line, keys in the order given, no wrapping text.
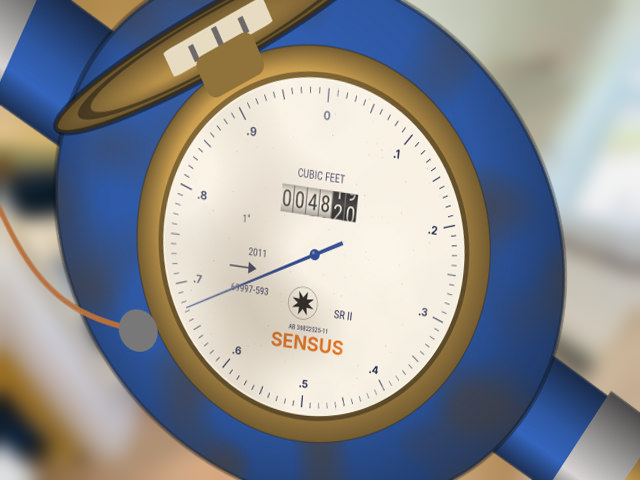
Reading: {"value": 4819.67, "unit": "ft³"}
